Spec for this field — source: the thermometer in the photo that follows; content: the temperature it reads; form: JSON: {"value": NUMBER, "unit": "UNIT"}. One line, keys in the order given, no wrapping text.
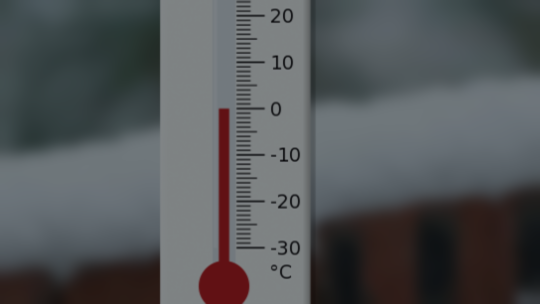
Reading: {"value": 0, "unit": "°C"}
